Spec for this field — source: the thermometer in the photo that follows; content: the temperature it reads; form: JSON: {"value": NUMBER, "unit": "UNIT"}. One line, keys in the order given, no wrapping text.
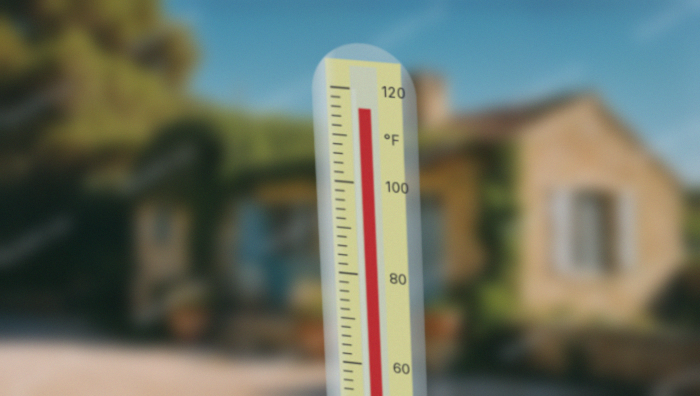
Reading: {"value": 116, "unit": "°F"}
